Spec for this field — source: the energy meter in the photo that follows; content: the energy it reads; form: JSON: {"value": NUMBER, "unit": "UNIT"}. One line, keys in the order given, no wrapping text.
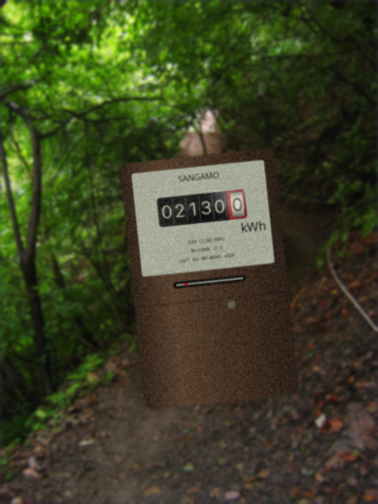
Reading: {"value": 2130.0, "unit": "kWh"}
